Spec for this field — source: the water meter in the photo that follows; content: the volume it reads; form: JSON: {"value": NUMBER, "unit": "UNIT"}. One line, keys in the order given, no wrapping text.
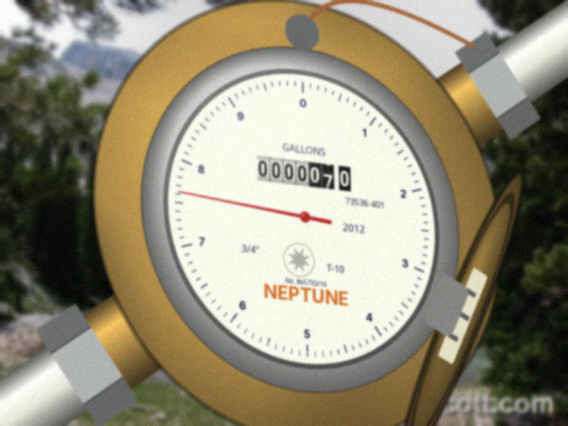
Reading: {"value": 67.6, "unit": "gal"}
